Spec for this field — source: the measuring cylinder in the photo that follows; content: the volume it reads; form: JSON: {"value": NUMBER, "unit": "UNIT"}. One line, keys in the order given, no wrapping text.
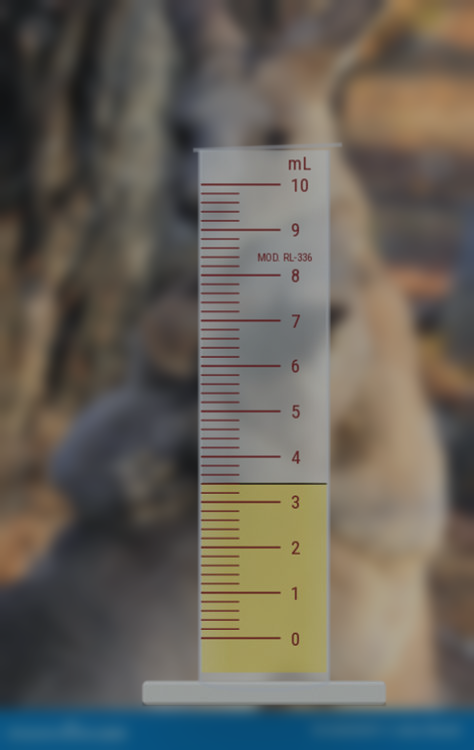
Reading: {"value": 3.4, "unit": "mL"}
